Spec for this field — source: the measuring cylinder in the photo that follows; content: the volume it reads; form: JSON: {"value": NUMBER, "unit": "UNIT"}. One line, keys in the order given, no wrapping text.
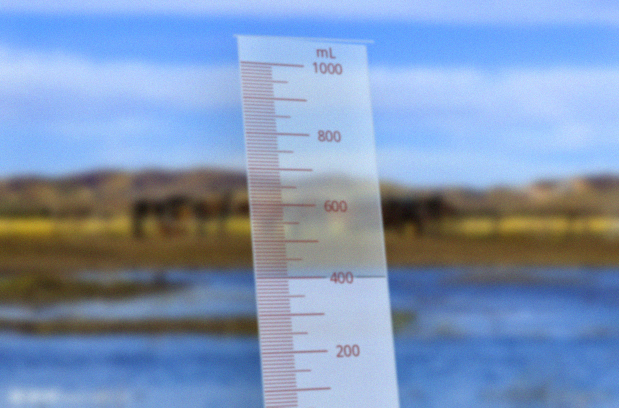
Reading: {"value": 400, "unit": "mL"}
